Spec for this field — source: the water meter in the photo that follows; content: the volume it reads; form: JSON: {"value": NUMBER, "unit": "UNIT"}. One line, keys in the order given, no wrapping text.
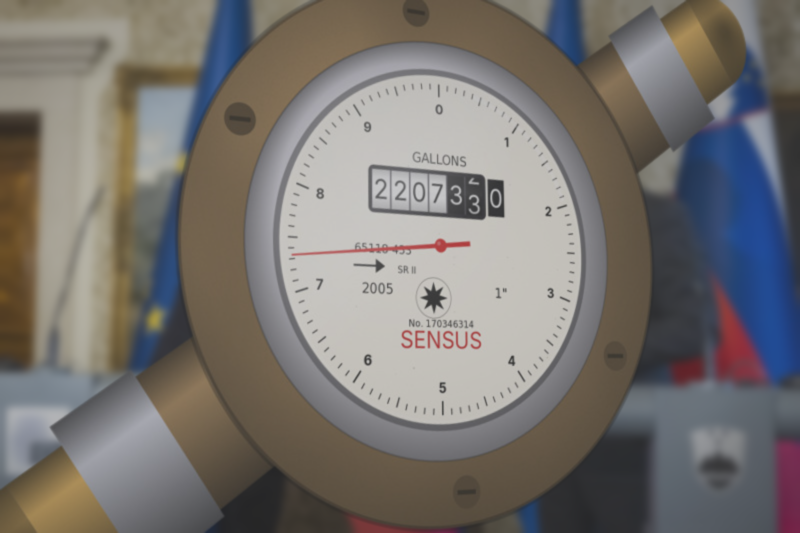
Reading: {"value": 2207327.3, "unit": "gal"}
